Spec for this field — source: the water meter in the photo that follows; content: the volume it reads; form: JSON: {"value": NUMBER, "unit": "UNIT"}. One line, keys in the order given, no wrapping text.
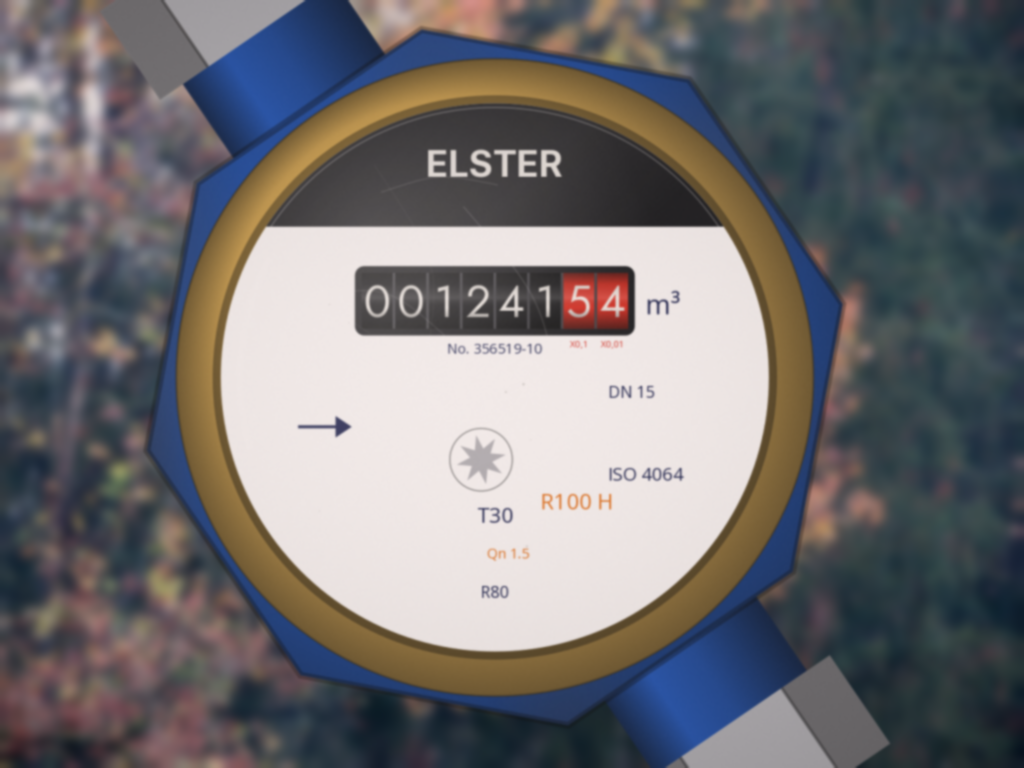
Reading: {"value": 1241.54, "unit": "m³"}
